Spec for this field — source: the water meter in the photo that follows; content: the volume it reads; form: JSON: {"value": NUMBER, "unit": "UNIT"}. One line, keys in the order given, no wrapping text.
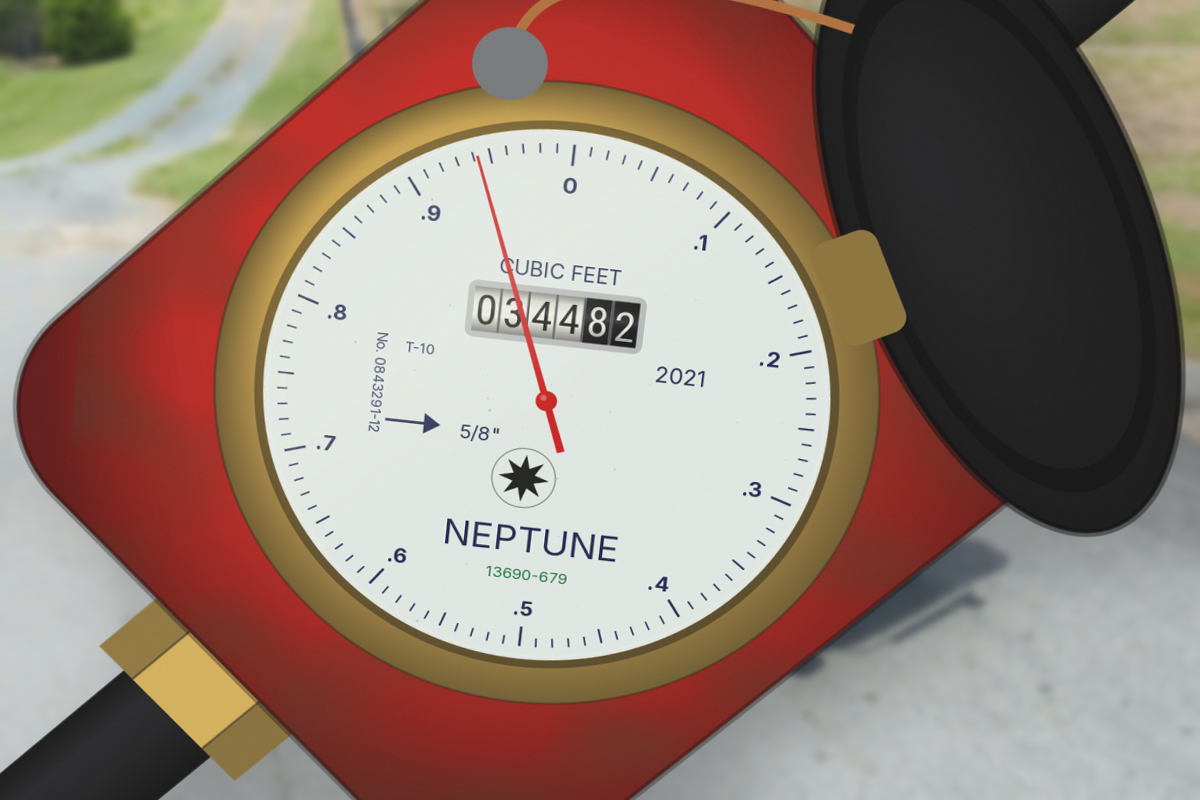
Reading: {"value": 34481.94, "unit": "ft³"}
